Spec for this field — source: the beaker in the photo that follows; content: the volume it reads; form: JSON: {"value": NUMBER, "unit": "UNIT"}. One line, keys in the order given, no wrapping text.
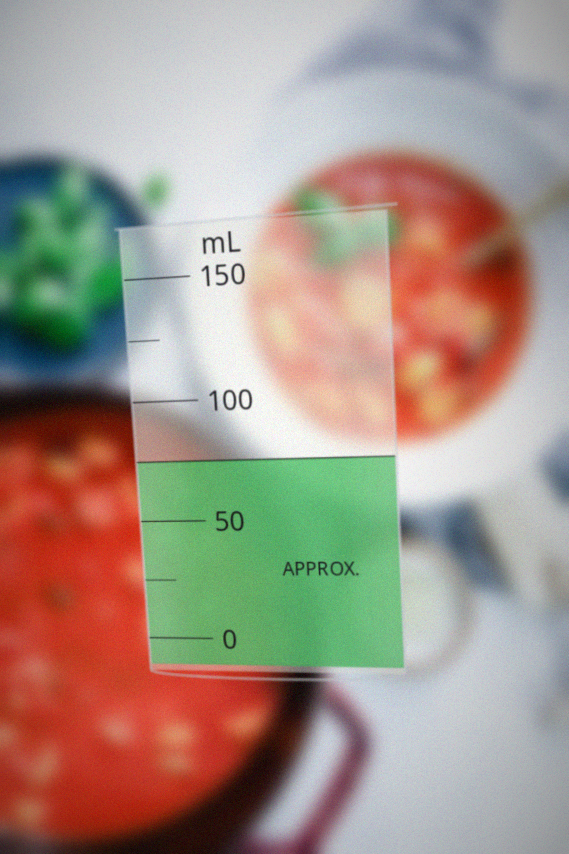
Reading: {"value": 75, "unit": "mL"}
